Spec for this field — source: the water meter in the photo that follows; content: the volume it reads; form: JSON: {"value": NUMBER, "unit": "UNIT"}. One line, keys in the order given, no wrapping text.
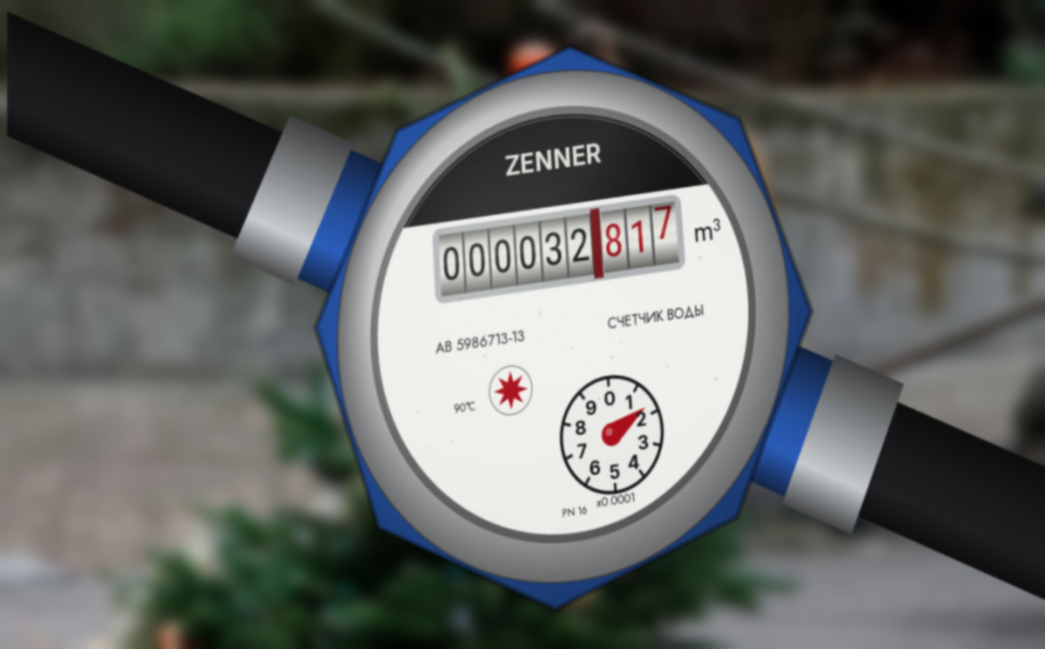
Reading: {"value": 32.8171, "unit": "m³"}
